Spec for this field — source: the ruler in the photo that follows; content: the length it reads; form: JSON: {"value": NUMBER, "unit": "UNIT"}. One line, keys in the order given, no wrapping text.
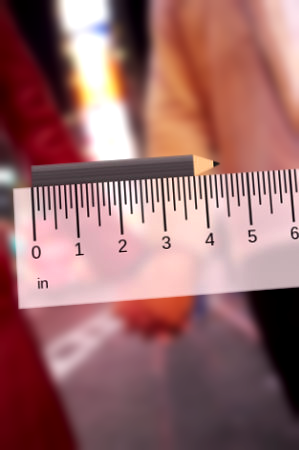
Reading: {"value": 4.375, "unit": "in"}
